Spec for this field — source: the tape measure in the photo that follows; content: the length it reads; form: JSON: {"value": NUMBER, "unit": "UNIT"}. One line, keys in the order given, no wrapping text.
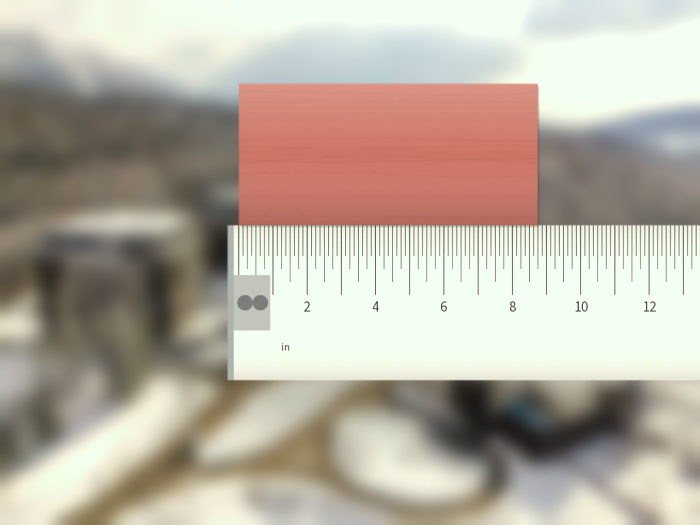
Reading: {"value": 8.75, "unit": "in"}
